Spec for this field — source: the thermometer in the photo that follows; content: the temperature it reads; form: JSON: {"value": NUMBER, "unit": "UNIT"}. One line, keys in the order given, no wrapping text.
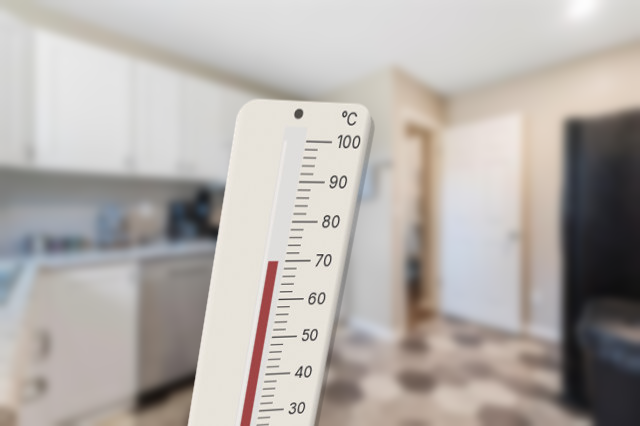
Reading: {"value": 70, "unit": "°C"}
